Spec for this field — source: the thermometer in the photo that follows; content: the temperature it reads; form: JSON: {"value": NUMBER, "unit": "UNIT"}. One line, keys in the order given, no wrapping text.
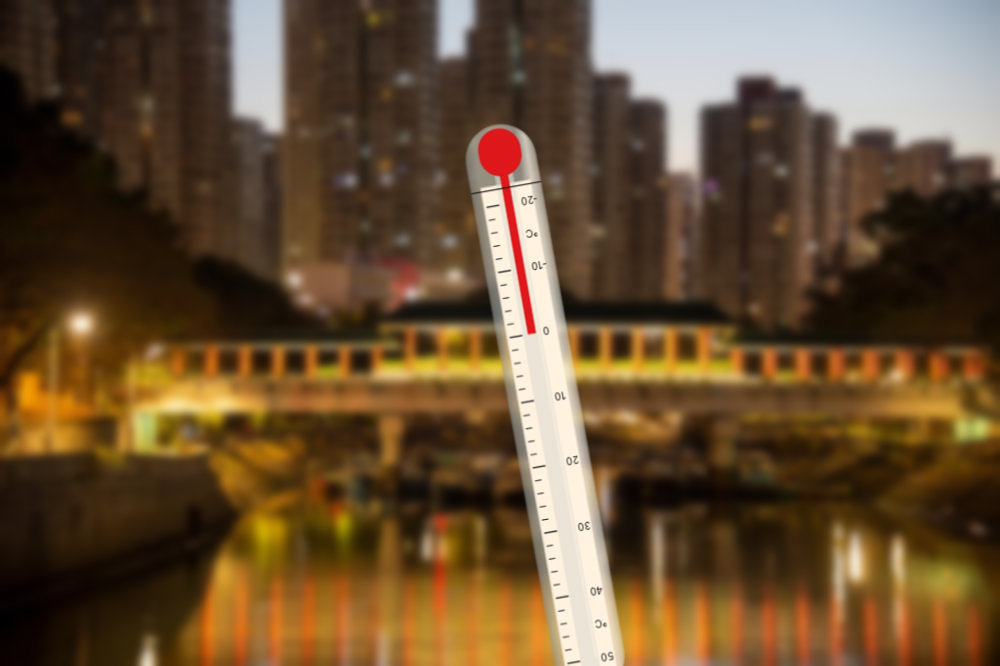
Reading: {"value": 0, "unit": "°C"}
